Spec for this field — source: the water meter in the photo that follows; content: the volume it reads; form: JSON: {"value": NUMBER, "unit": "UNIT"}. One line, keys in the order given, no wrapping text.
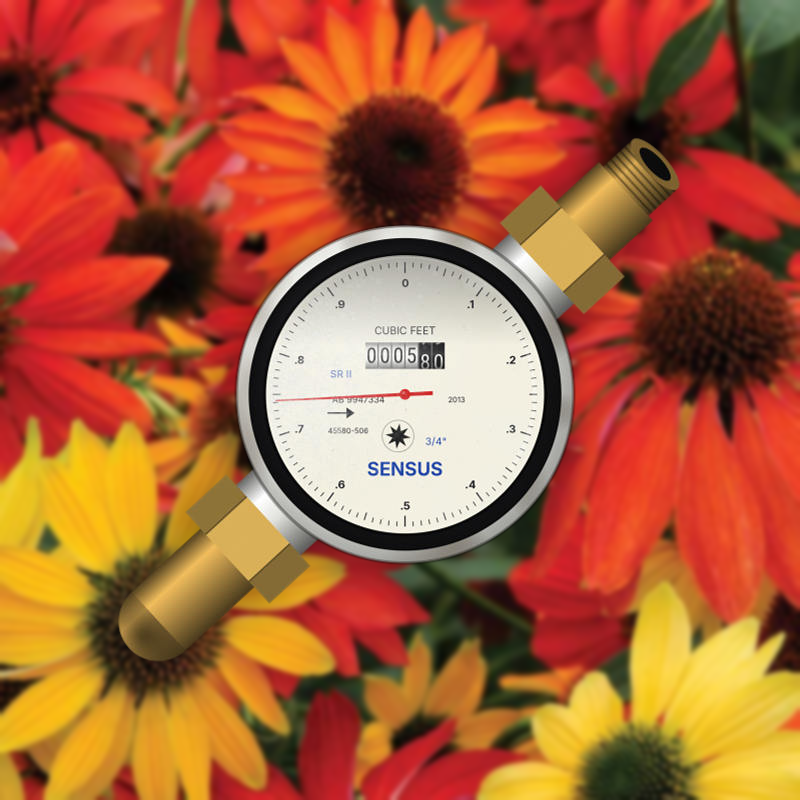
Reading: {"value": 579.74, "unit": "ft³"}
